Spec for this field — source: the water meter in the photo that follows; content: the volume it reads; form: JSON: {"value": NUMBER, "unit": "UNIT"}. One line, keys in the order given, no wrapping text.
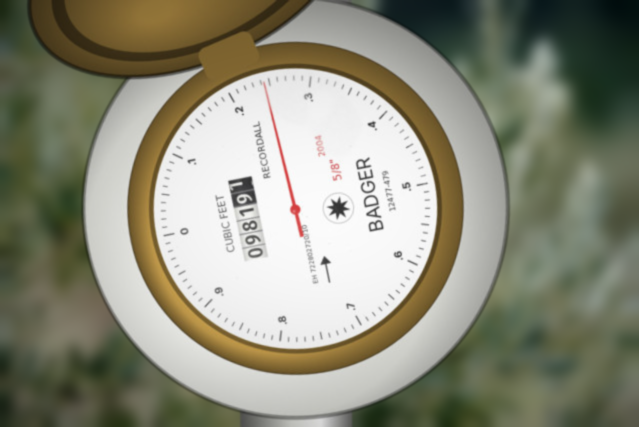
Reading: {"value": 98191.24, "unit": "ft³"}
